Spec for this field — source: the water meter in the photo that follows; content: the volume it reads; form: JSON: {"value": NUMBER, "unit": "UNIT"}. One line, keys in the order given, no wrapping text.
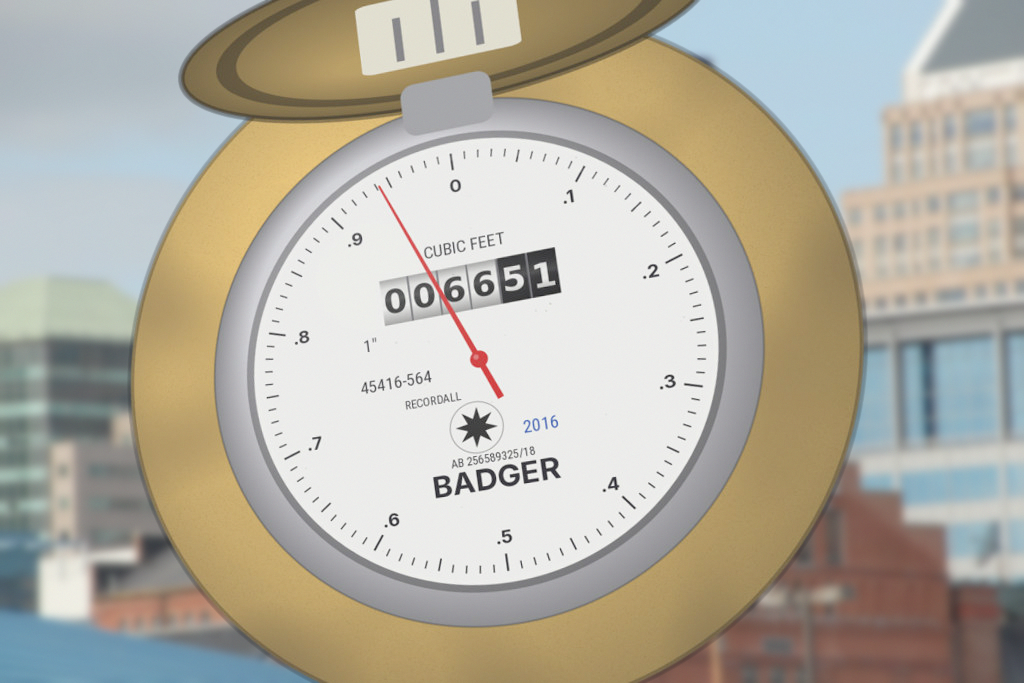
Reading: {"value": 6650.94, "unit": "ft³"}
